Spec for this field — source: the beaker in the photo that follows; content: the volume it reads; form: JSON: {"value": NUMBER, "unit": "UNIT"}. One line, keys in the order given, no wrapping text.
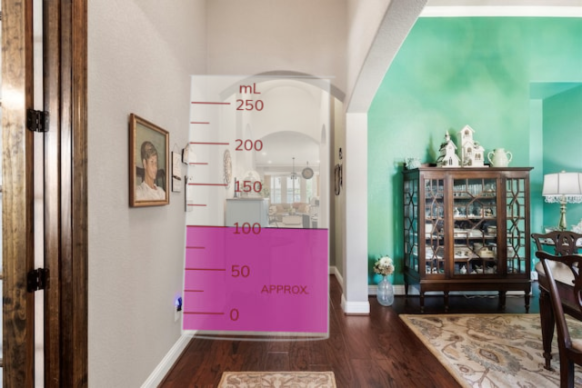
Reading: {"value": 100, "unit": "mL"}
